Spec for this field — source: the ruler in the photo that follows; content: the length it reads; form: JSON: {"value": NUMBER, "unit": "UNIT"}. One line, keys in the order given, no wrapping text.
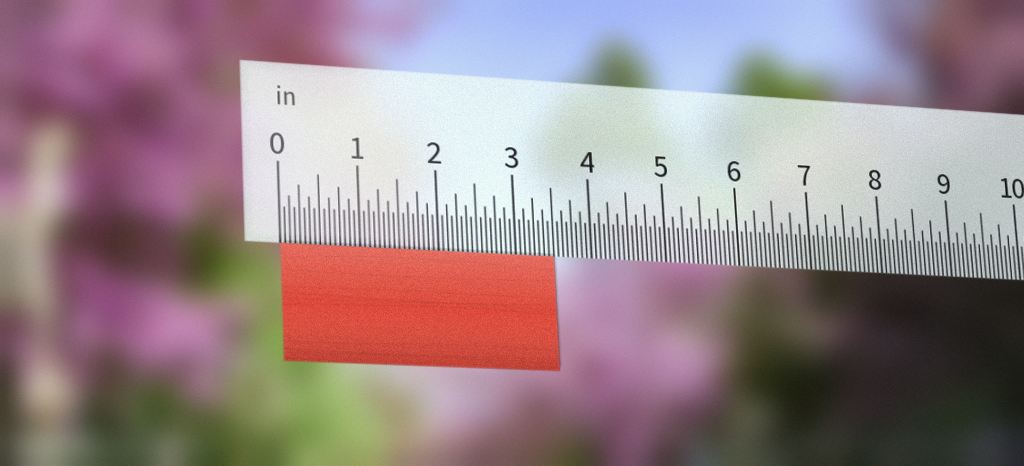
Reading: {"value": 3.5, "unit": "in"}
